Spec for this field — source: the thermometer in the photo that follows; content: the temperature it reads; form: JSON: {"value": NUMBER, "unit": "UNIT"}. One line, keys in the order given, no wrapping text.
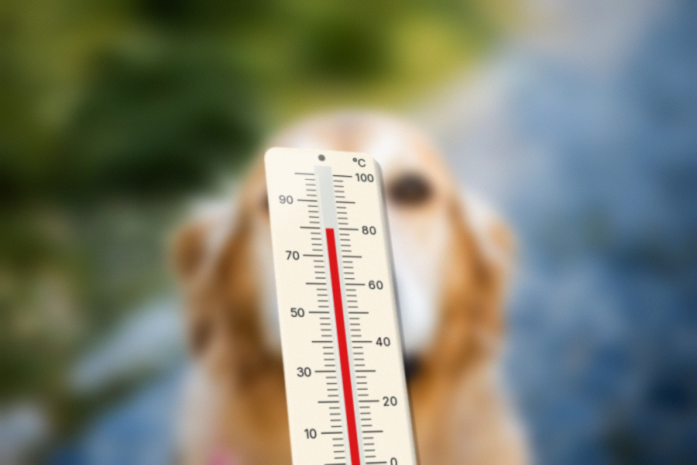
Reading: {"value": 80, "unit": "°C"}
